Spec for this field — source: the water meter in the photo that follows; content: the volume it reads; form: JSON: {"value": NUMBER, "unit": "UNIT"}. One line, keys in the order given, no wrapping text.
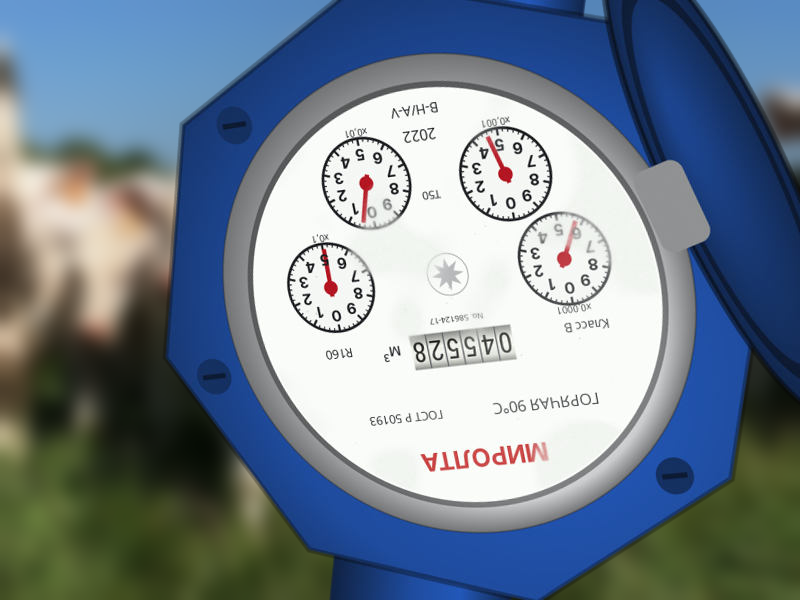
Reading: {"value": 45528.5045, "unit": "m³"}
